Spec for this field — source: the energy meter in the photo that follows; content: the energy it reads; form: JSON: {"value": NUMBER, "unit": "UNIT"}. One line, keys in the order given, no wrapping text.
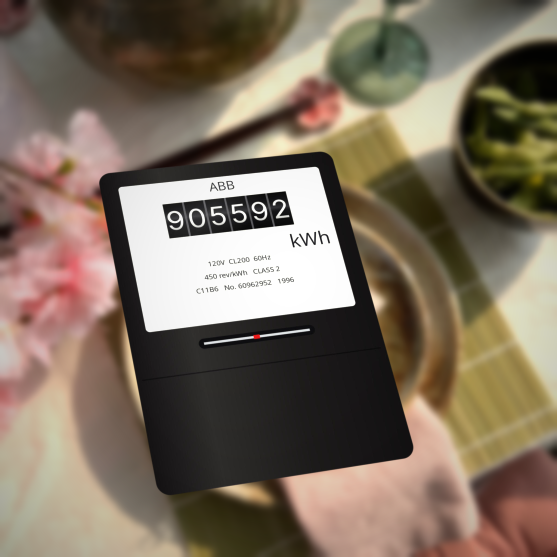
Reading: {"value": 905592, "unit": "kWh"}
